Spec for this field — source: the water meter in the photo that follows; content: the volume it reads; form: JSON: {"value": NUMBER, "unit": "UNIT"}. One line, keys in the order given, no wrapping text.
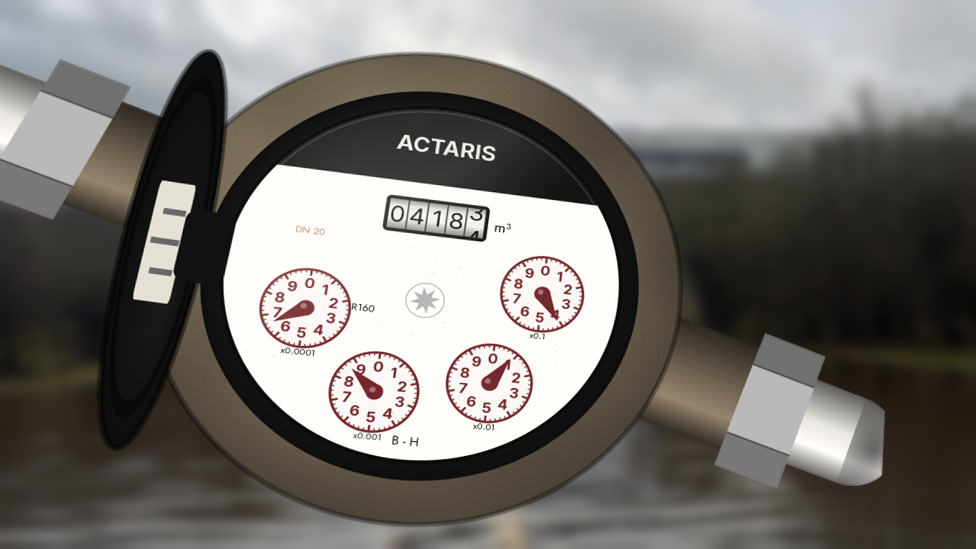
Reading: {"value": 4183.4086, "unit": "m³"}
